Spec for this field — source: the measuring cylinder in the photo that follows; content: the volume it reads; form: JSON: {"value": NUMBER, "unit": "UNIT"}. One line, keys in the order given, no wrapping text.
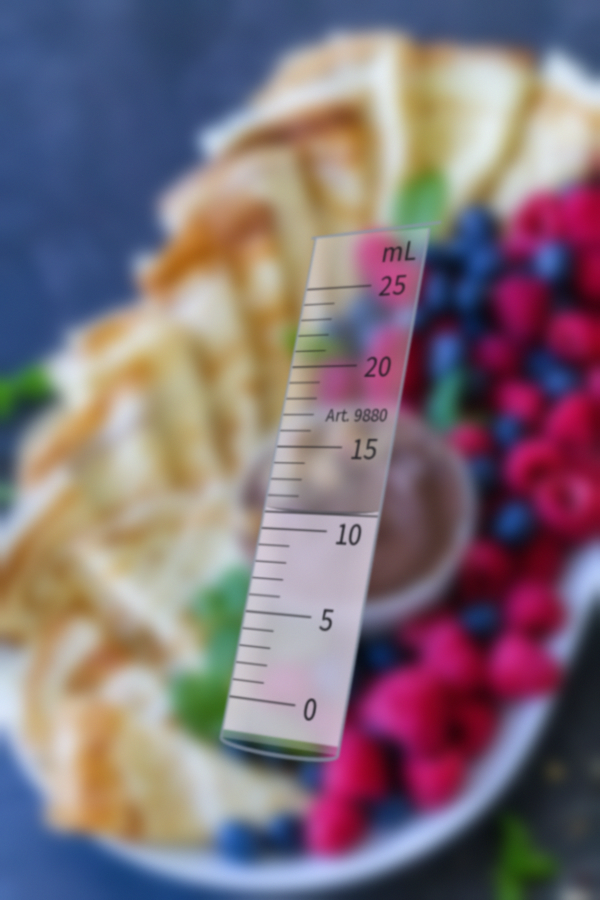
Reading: {"value": 11, "unit": "mL"}
